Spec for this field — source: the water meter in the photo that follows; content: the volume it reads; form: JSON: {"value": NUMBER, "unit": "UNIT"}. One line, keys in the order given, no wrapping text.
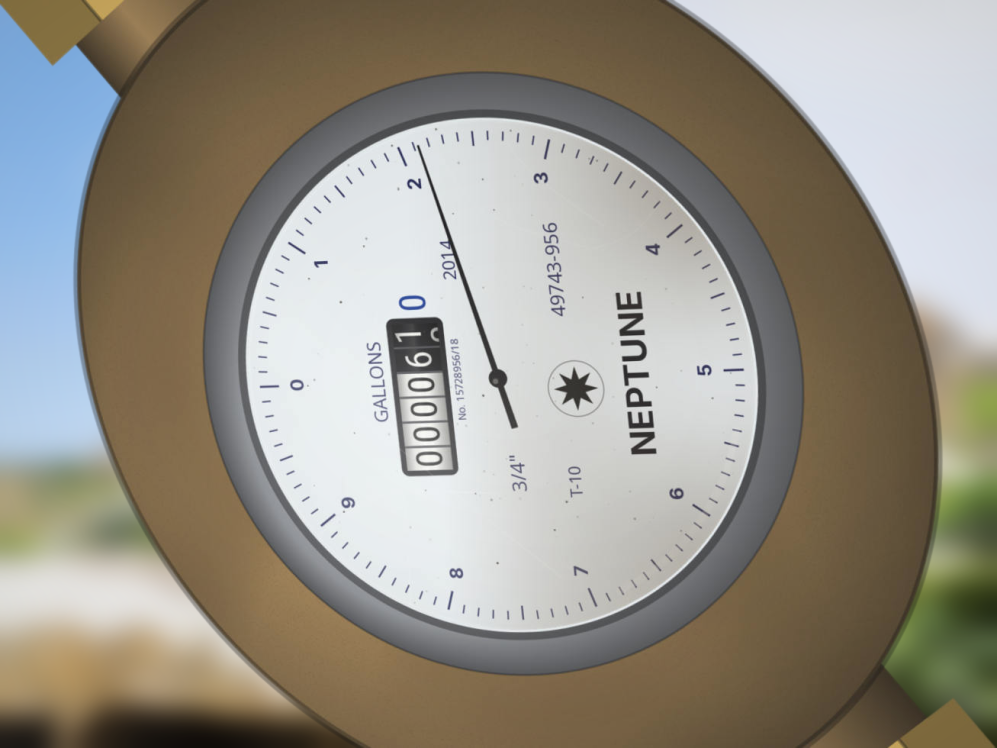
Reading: {"value": 612.1, "unit": "gal"}
